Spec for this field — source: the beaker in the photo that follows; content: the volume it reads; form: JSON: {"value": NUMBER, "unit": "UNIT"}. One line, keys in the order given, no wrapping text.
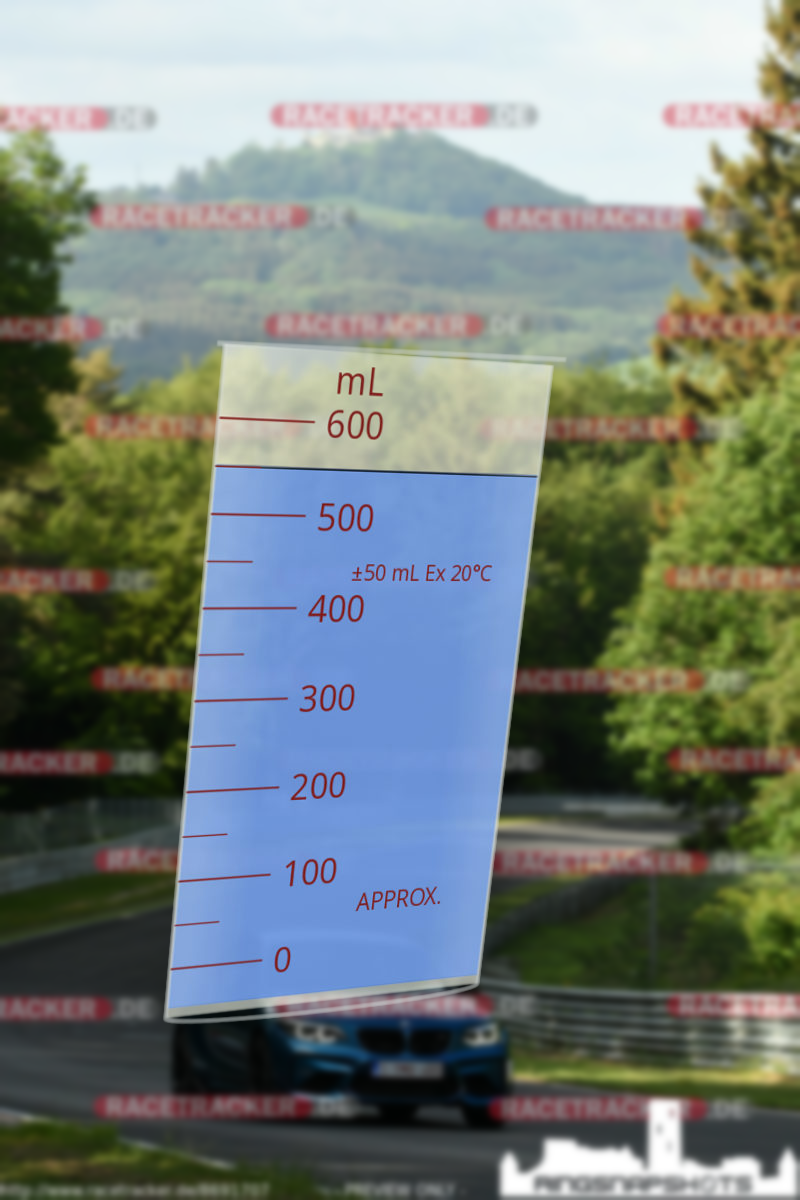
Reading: {"value": 550, "unit": "mL"}
